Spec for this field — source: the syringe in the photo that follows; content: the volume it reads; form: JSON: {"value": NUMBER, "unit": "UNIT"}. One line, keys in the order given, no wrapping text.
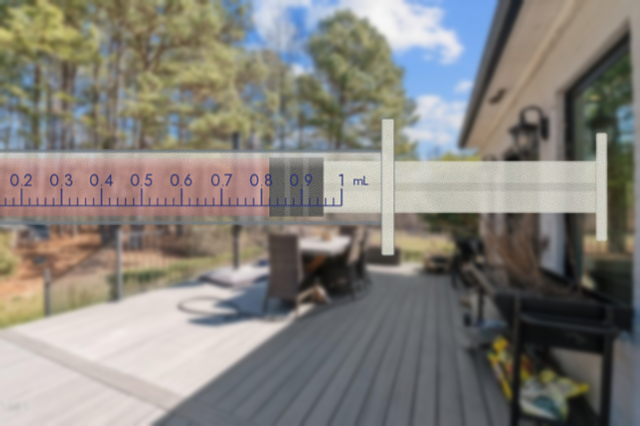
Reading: {"value": 0.82, "unit": "mL"}
